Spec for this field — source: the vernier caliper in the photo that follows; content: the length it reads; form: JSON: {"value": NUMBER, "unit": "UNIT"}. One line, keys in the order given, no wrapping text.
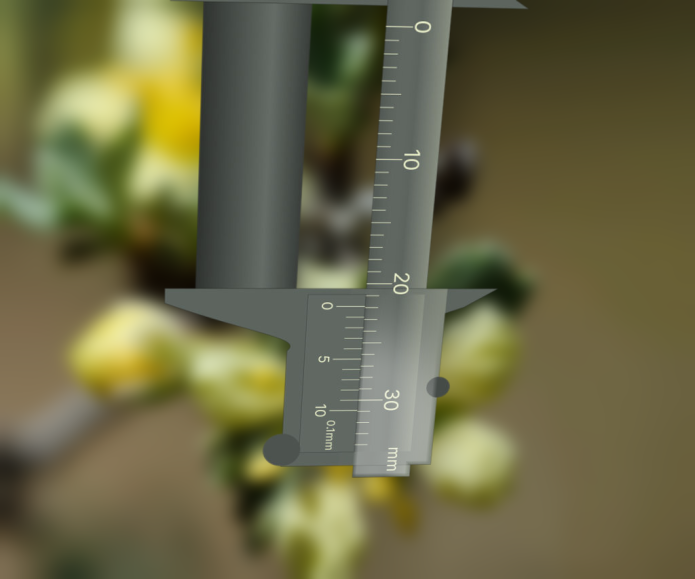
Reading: {"value": 21.9, "unit": "mm"}
